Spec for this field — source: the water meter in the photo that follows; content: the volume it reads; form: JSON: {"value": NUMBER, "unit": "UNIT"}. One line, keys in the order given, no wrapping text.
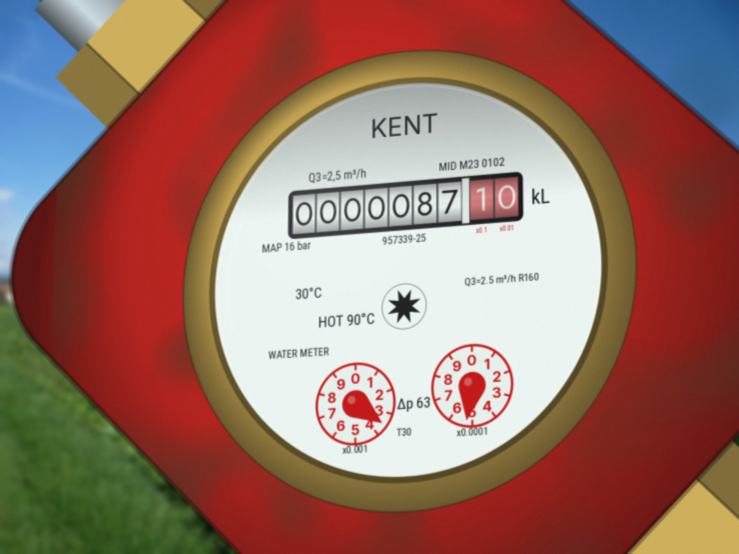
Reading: {"value": 87.1035, "unit": "kL"}
